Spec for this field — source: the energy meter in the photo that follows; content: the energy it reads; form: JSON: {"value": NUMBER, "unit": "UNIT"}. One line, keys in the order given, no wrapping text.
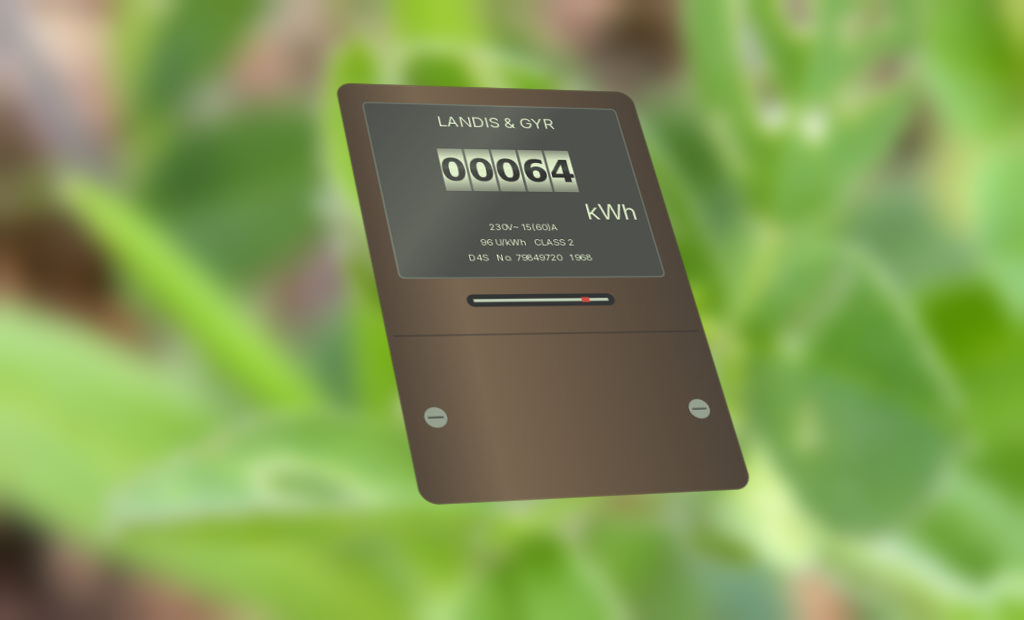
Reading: {"value": 64, "unit": "kWh"}
